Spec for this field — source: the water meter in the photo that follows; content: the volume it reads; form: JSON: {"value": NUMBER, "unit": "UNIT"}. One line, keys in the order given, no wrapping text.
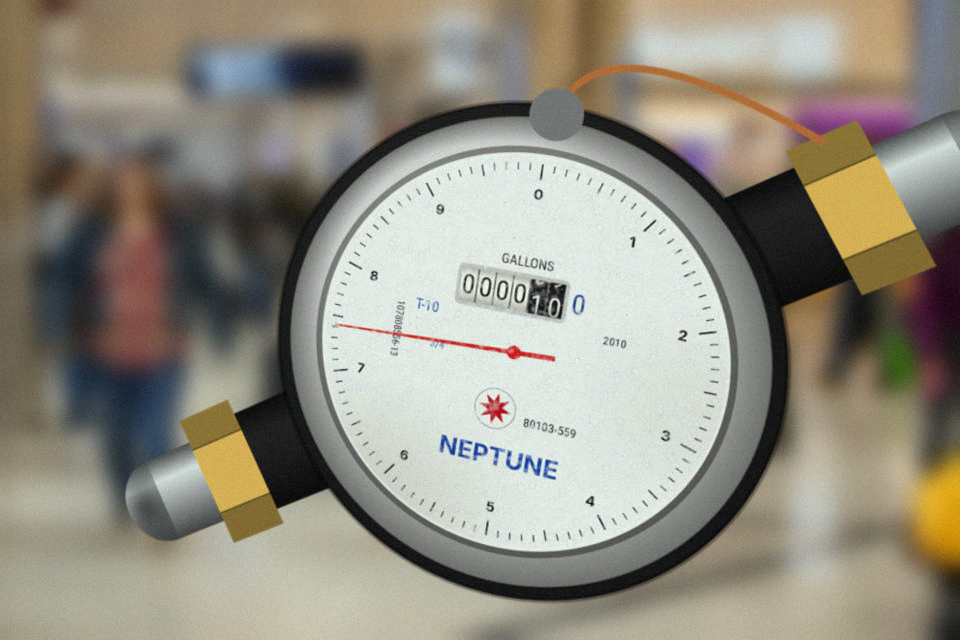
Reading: {"value": 97.4, "unit": "gal"}
